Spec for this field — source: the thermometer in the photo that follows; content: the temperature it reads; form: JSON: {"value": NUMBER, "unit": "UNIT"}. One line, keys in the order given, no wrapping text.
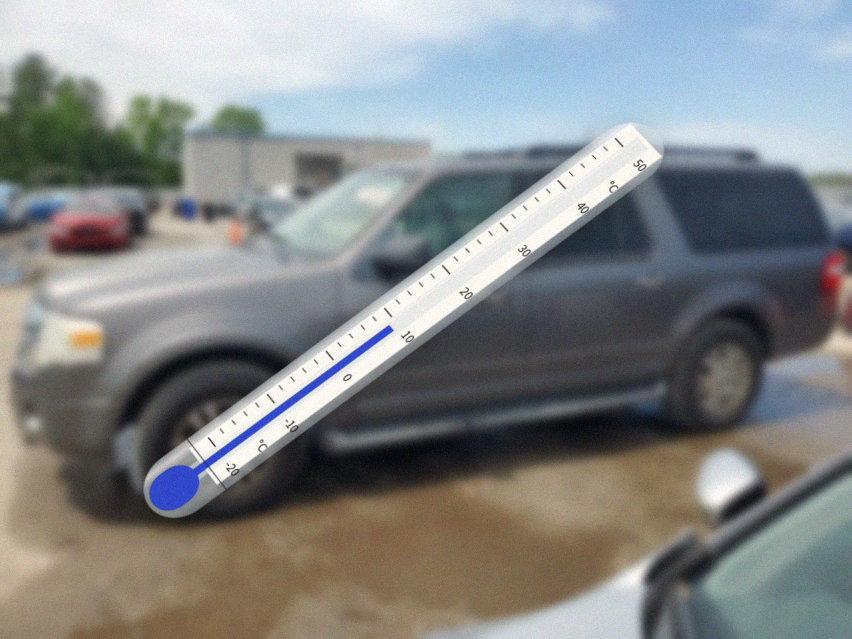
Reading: {"value": 9, "unit": "°C"}
